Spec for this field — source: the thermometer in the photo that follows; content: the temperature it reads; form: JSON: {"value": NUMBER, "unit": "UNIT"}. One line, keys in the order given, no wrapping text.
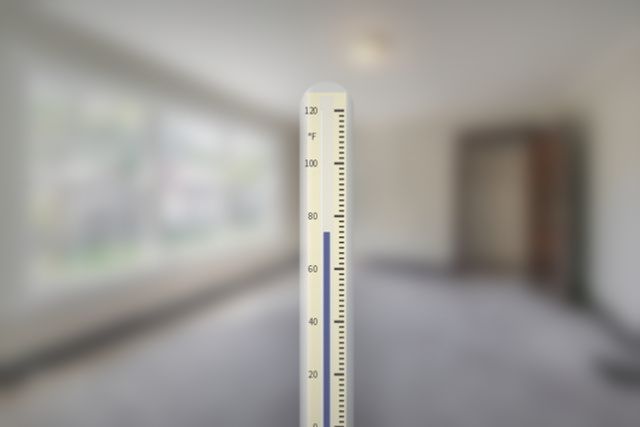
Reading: {"value": 74, "unit": "°F"}
